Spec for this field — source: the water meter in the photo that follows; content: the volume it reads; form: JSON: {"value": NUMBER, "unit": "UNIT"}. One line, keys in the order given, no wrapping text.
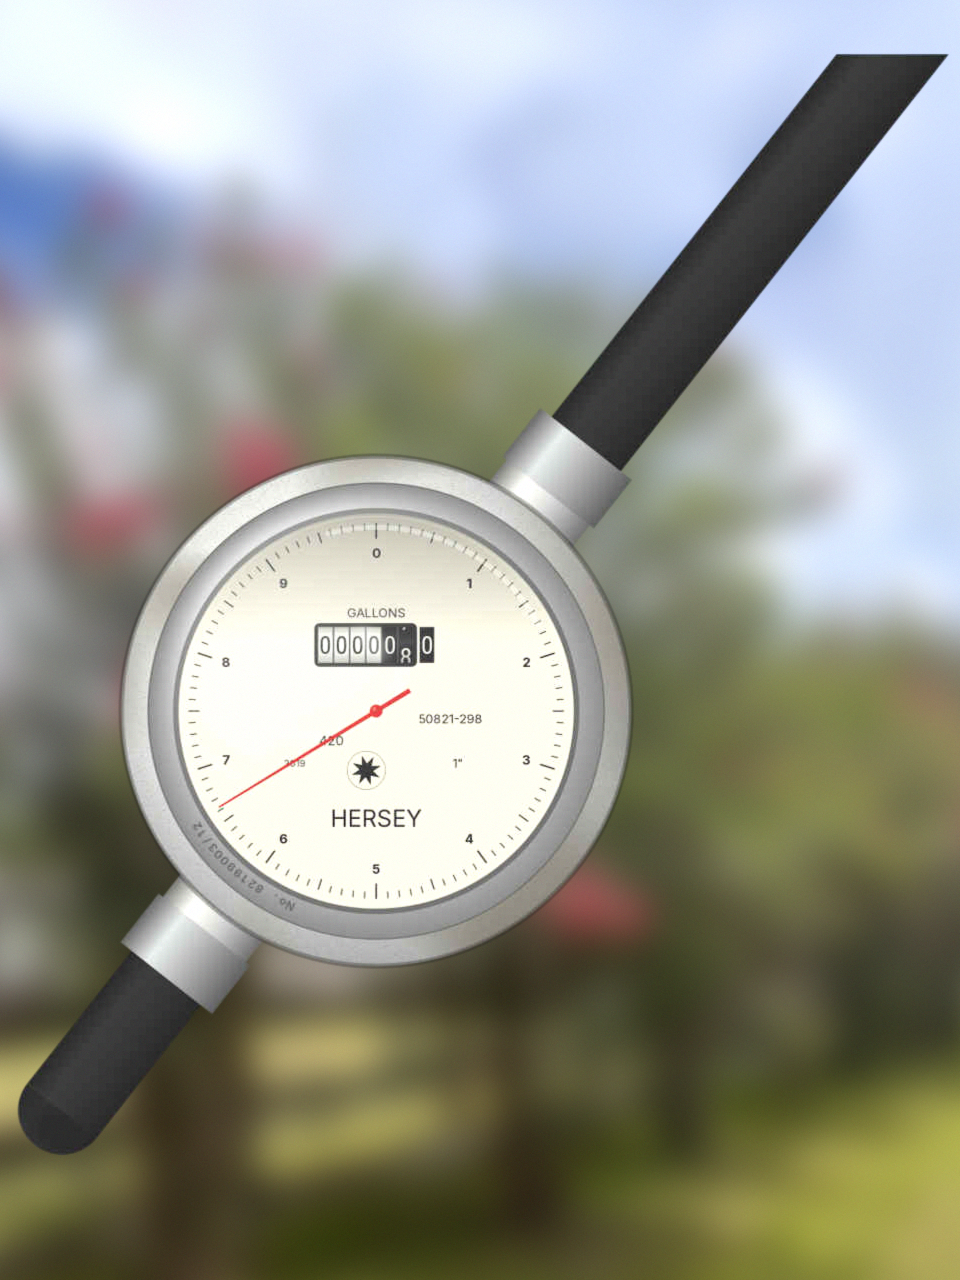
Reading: {"value": 76.6, "unit": "gal"}
